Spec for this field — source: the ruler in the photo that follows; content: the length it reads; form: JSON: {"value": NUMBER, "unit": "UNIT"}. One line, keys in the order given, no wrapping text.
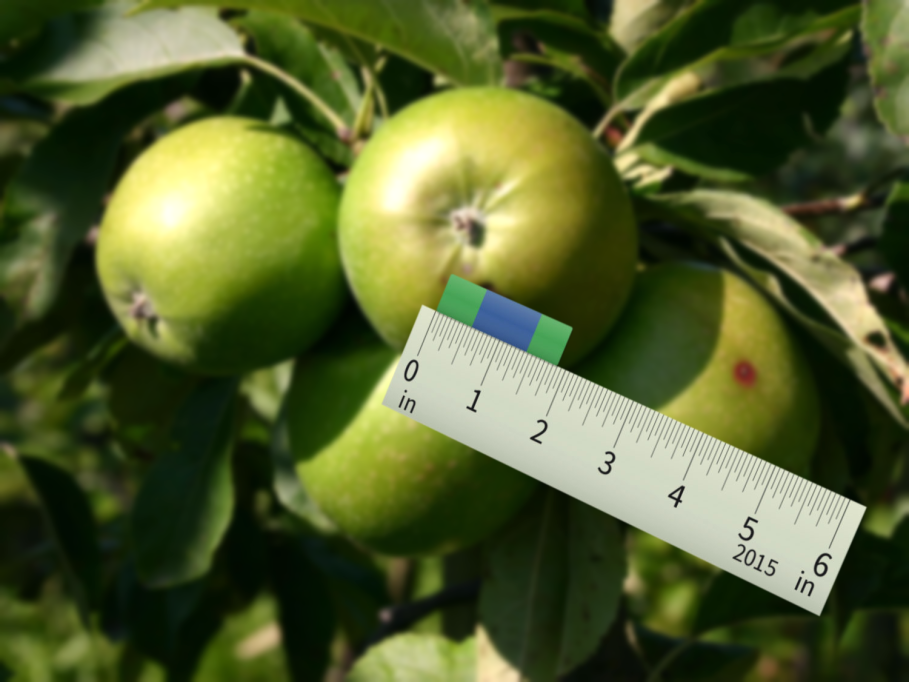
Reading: {"value": 1.875, "unit": "in"}
